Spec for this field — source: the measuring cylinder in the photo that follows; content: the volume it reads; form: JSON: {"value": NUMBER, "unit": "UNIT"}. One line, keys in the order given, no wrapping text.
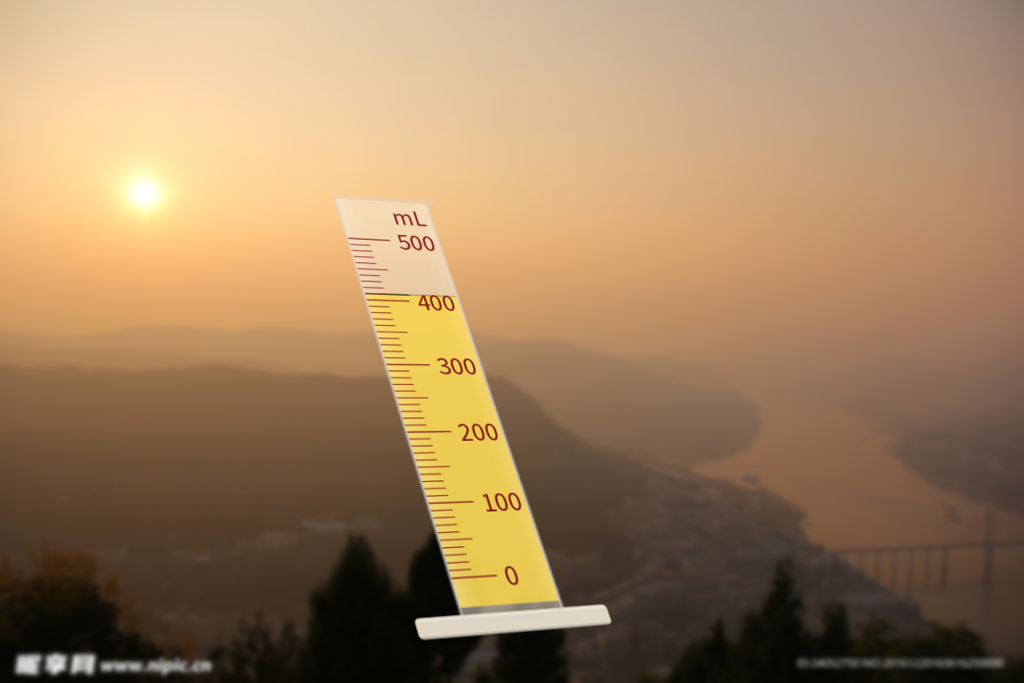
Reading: {"value": 410, "unit": "mL"}
